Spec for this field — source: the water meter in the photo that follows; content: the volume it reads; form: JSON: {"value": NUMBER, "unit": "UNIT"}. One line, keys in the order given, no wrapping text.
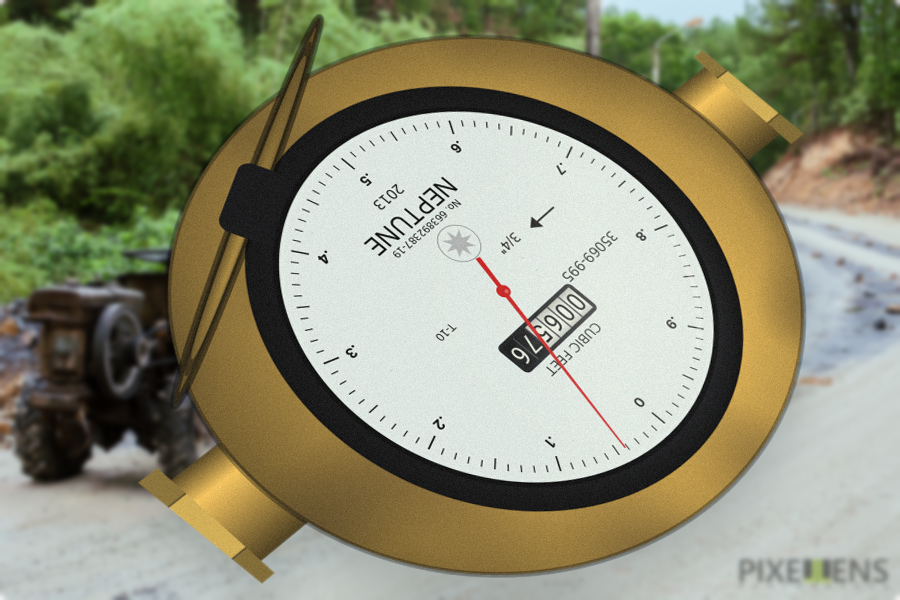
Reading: {"value": 6576.04, "unit": "ft³"}
